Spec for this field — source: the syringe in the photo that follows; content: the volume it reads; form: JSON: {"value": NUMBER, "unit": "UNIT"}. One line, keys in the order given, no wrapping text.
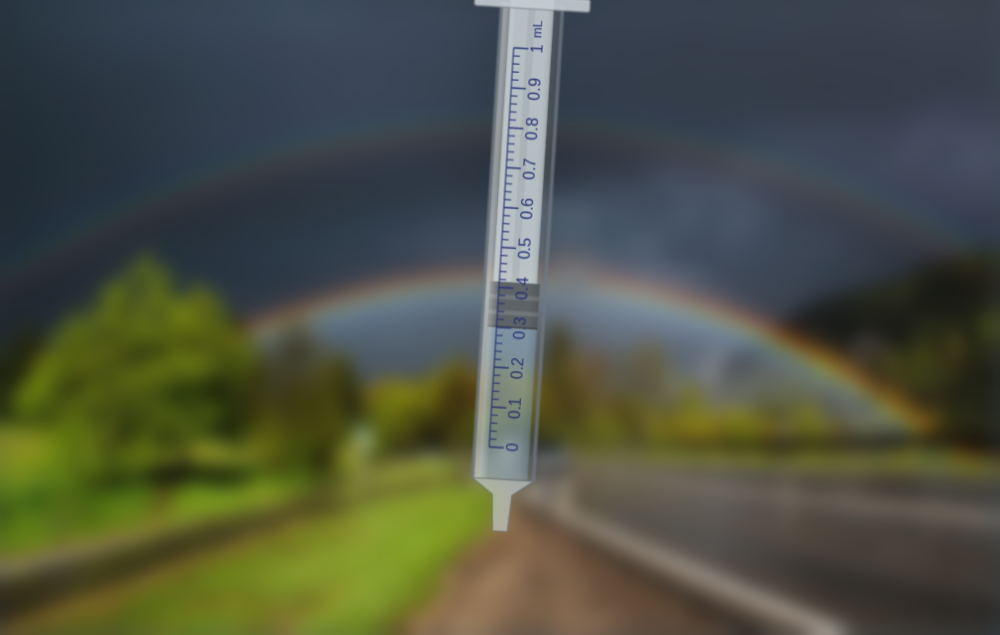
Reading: {"value": 0.3, "unit": "mL"}
